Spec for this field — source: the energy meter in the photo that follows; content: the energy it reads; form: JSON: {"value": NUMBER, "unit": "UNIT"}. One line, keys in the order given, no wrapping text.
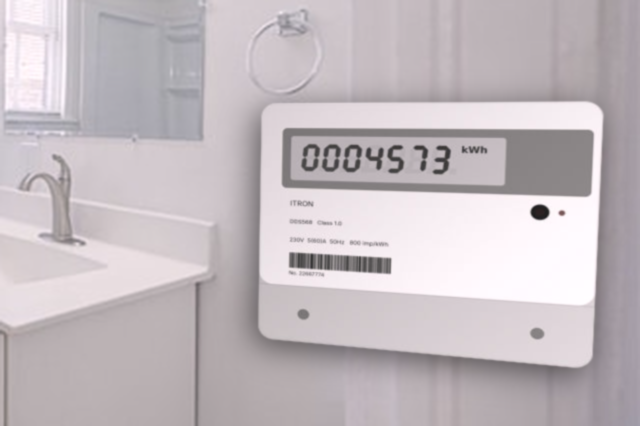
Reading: {"value": 4573, "unit": "kWh"}
